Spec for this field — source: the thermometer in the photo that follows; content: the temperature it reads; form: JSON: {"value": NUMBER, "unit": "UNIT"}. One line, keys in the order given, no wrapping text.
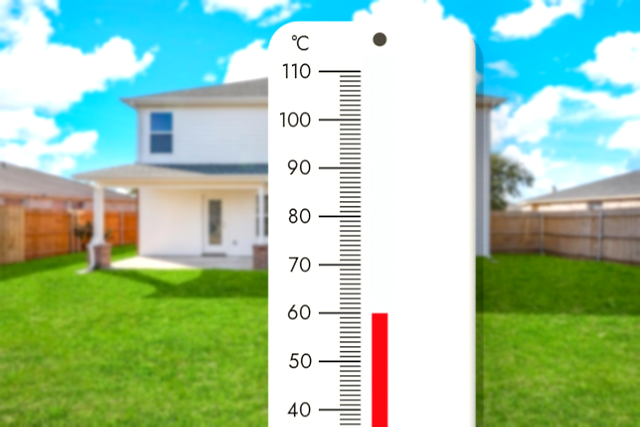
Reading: {"value": 60, "unit": "°C"}
